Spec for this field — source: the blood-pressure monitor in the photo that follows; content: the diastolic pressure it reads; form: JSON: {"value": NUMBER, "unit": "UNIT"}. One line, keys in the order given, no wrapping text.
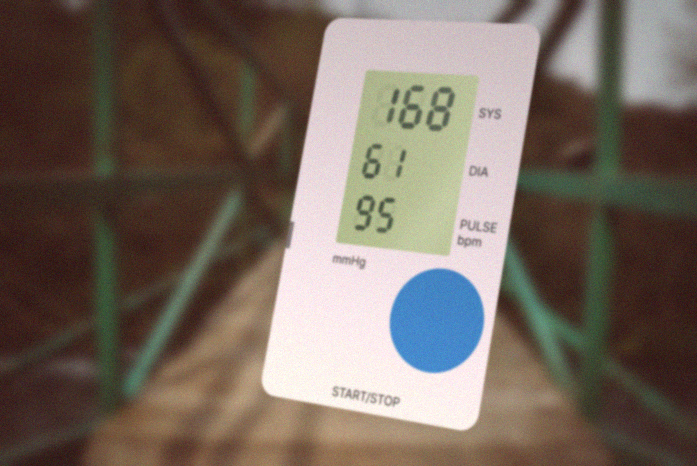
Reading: {"value": 61, "unit": "mmHg"}
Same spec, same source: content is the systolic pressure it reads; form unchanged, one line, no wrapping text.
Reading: {"value": 168, "unit": "mmHg"}
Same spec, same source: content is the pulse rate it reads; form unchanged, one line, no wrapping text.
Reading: {"value": 95, "unit": "bpm"}
